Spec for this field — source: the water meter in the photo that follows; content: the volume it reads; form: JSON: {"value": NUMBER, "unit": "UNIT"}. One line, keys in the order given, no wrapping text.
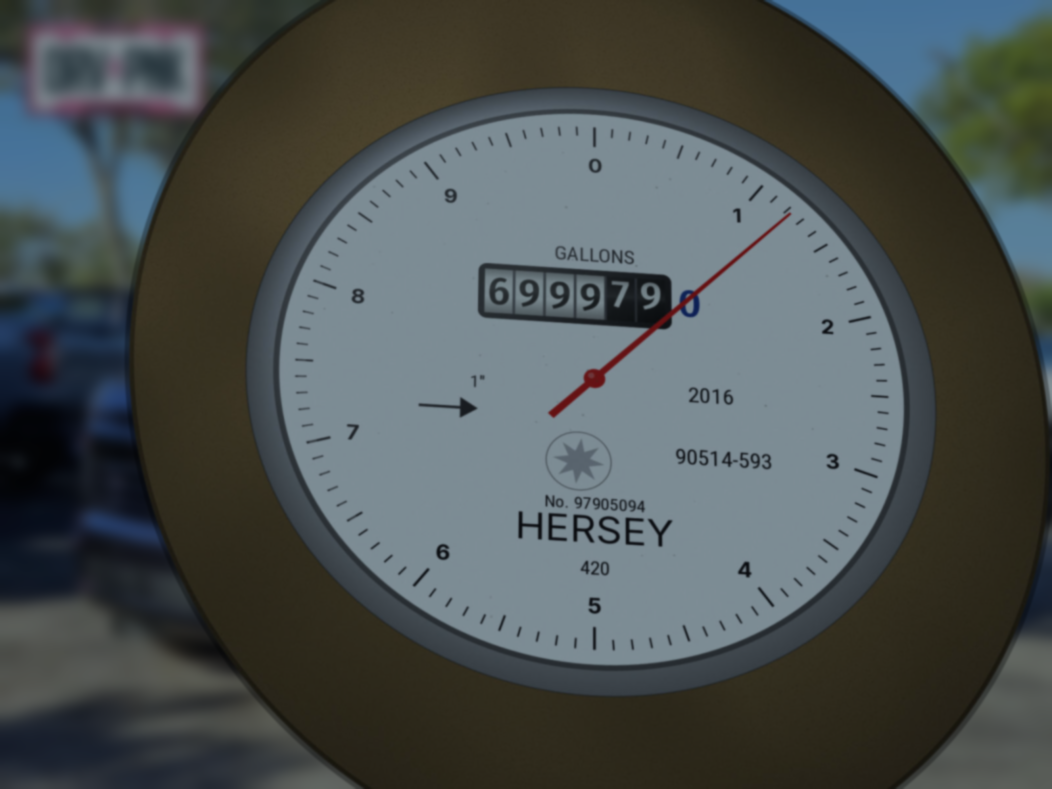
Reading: {"value": 6999791.2, "unit": "gal"}
